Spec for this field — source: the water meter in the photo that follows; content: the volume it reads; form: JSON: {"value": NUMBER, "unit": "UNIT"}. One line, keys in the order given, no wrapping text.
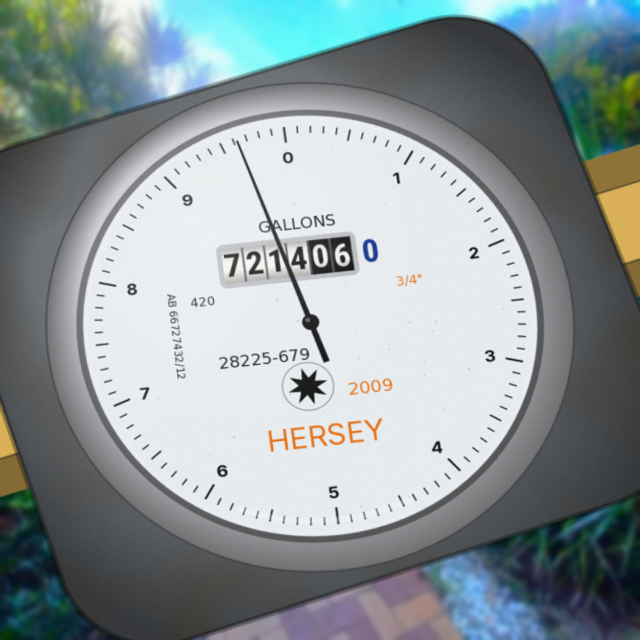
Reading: {"value": 7214059.6, "unit": "gal"}
